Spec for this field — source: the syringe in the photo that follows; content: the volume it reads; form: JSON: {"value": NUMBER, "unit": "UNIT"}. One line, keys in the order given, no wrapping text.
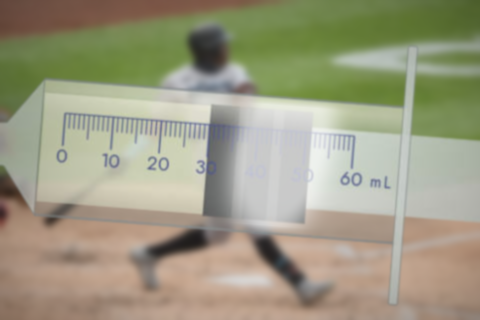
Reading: {"value": 30, "unit": "mL"}
